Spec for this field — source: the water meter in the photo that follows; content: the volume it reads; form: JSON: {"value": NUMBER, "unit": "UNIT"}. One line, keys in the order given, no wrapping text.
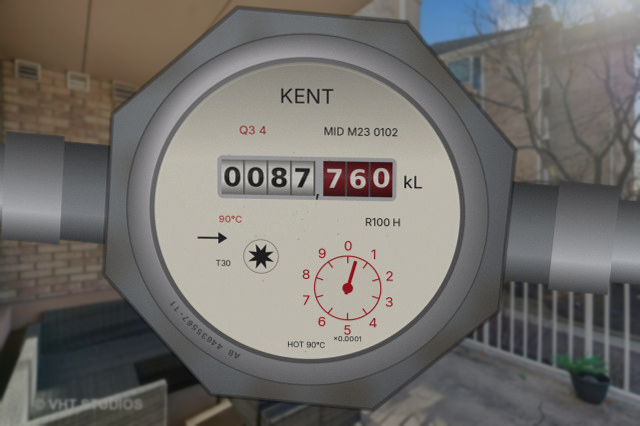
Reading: {"value": 87.7600, "unit": "kL"}
